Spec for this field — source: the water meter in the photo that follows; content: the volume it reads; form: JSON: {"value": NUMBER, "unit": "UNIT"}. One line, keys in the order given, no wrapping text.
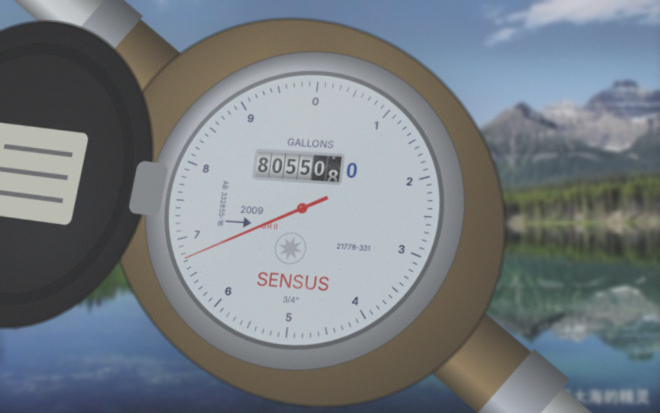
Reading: {"value": 8055076.7, "unit": "gal"}
